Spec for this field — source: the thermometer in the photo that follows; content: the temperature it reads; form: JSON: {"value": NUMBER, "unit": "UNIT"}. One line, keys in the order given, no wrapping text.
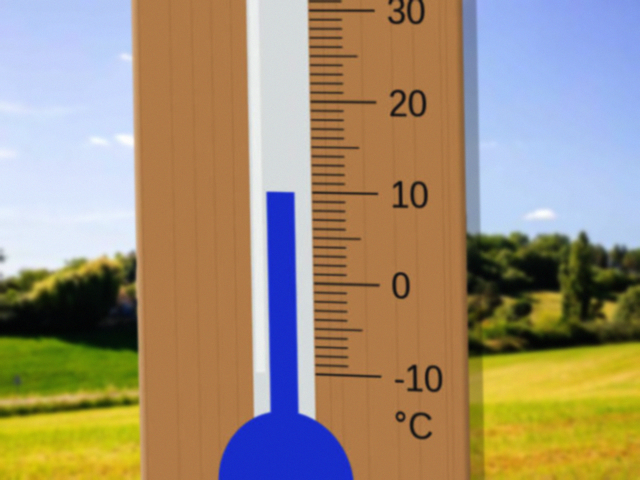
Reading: {"value": 10, "unit": "°C"}
